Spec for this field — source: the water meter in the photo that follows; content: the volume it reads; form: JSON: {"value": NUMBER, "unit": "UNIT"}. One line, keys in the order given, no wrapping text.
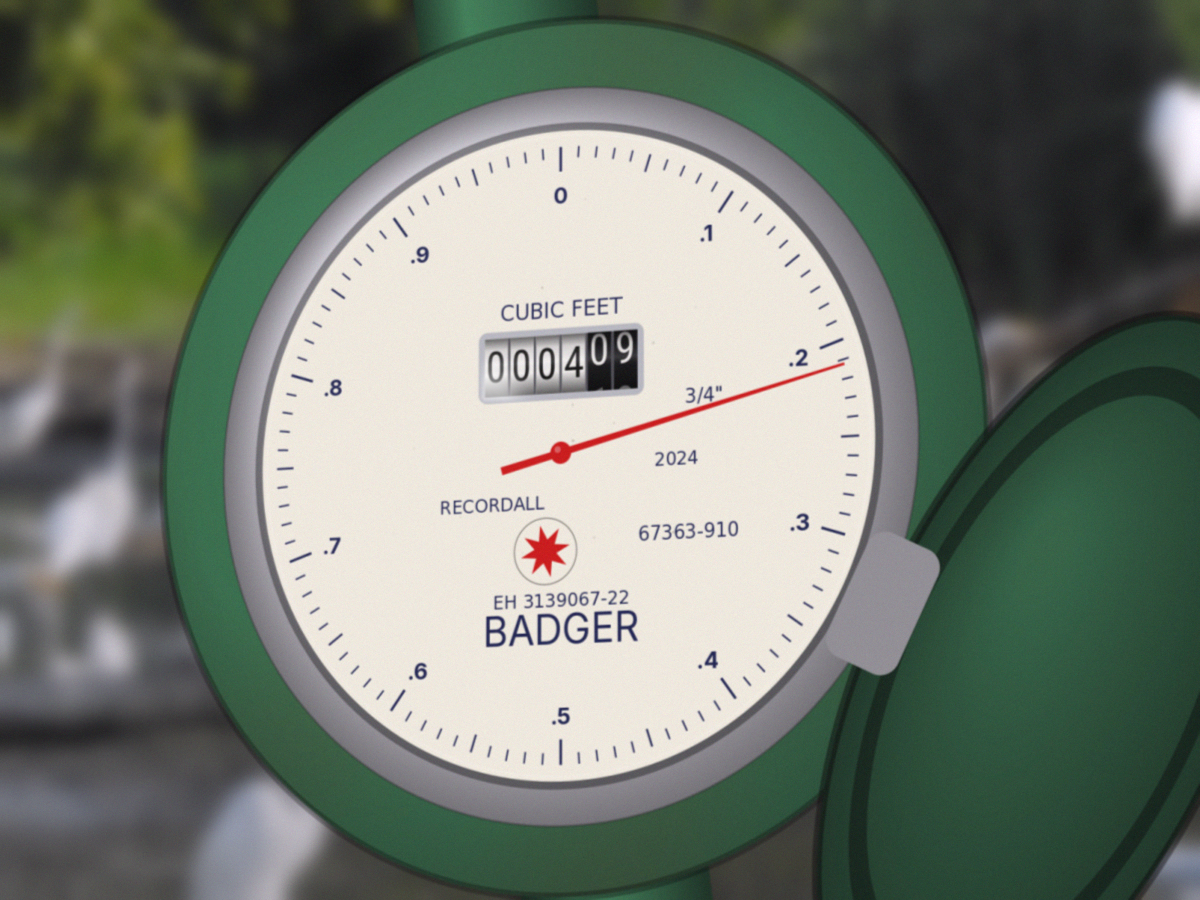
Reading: {"value": 409.21, "unit": "ft³"}
